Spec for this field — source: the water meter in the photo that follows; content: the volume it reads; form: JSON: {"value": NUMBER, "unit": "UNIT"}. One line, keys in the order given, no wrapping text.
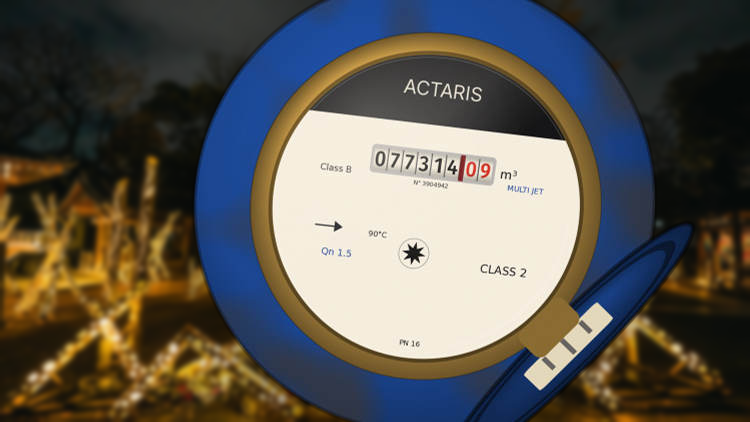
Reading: {"value": 77314.09, "unit": "m³"}
